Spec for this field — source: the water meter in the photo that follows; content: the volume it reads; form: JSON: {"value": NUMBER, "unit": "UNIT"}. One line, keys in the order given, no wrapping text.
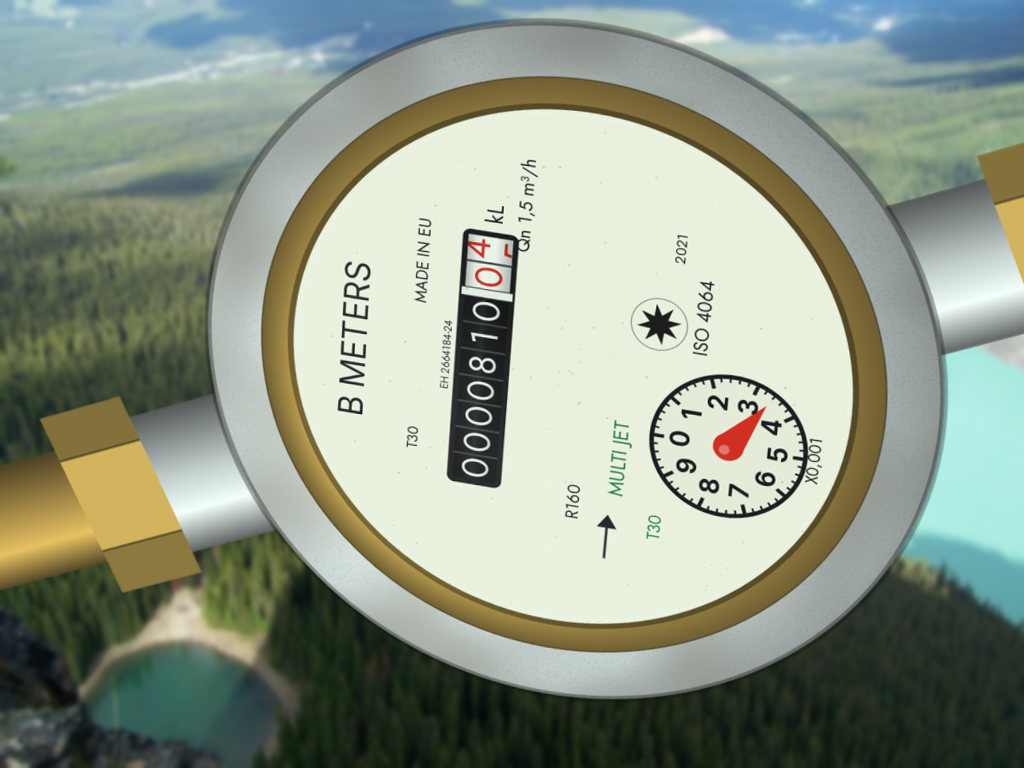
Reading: {"value": 810.043, "unit": "kL"}
